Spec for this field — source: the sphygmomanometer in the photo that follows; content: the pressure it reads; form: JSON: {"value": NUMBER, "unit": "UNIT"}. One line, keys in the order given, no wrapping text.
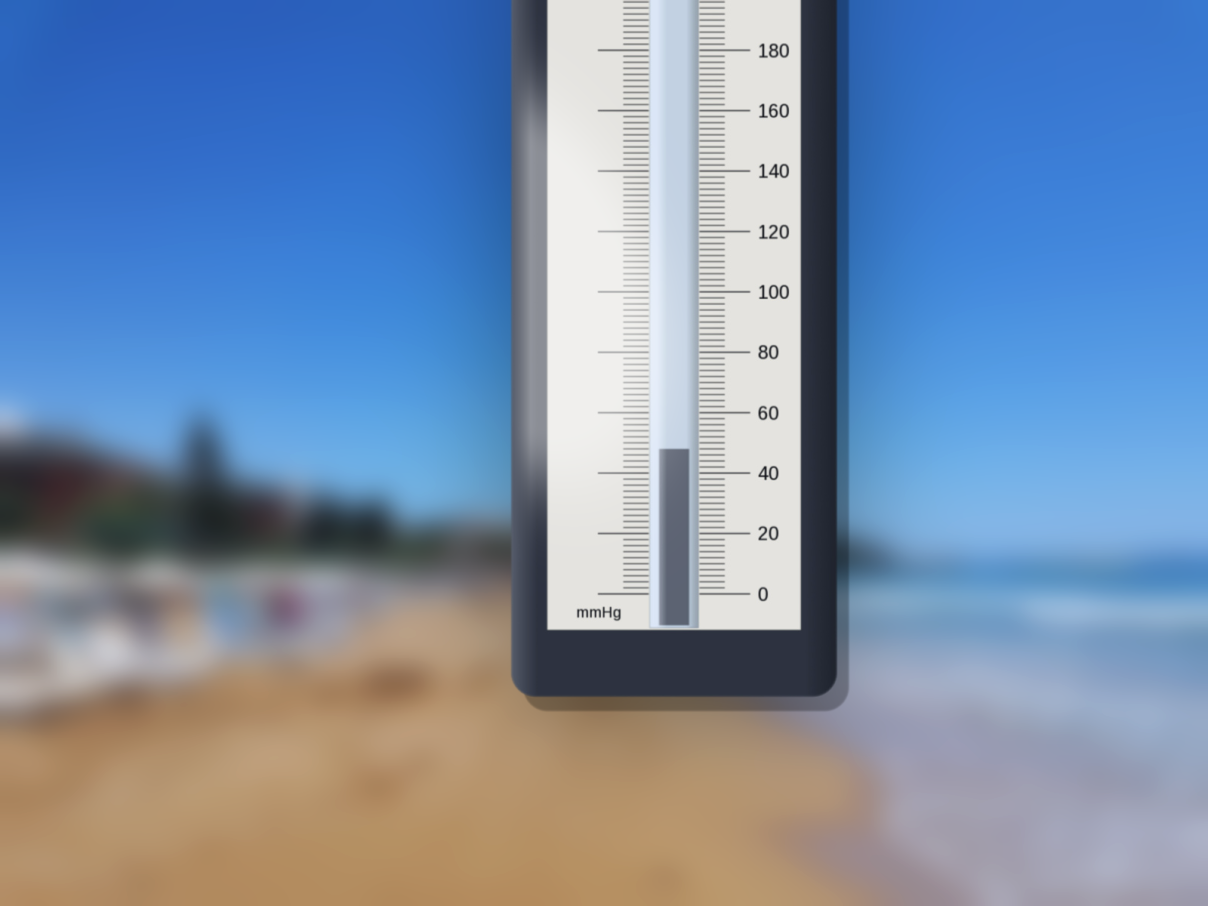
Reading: {"value": 48, "unit": "mmHg"}
